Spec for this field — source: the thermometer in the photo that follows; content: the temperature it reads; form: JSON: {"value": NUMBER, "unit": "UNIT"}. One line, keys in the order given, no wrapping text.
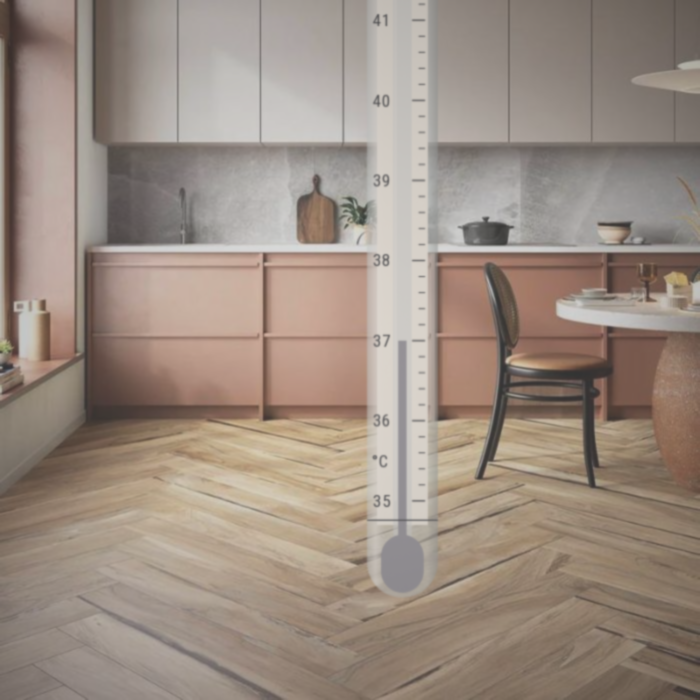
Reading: {"value": 37, "unit": "°C"}
